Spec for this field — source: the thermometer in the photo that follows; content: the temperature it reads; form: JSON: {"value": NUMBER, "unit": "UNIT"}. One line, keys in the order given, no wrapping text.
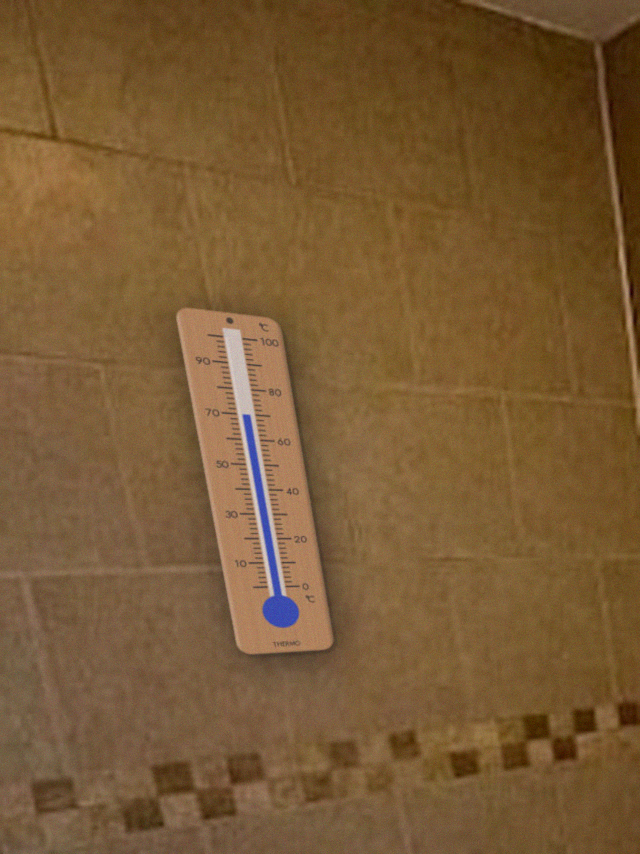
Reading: {"value": 70, "unit": "°C"}
